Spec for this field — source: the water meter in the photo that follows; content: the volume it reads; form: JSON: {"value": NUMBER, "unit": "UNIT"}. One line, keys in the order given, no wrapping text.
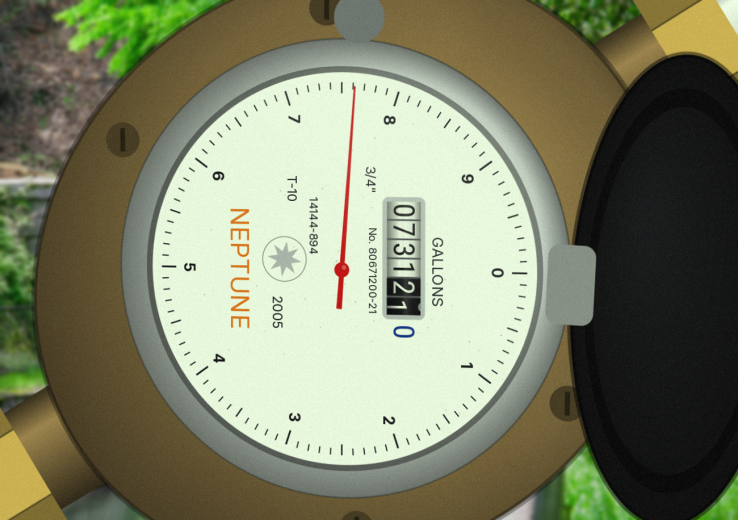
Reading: {"value": 731207.6, "unit": "gal"}
